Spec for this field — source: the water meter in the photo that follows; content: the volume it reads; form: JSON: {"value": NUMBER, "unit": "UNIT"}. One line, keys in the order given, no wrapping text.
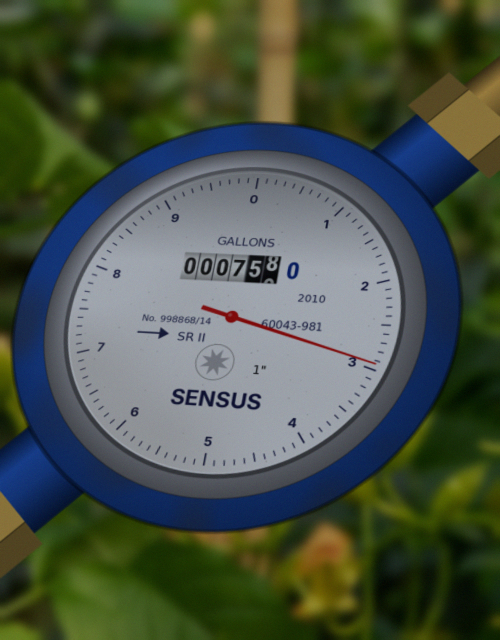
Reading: {"value": 7582.9, "unit": "gal"}
